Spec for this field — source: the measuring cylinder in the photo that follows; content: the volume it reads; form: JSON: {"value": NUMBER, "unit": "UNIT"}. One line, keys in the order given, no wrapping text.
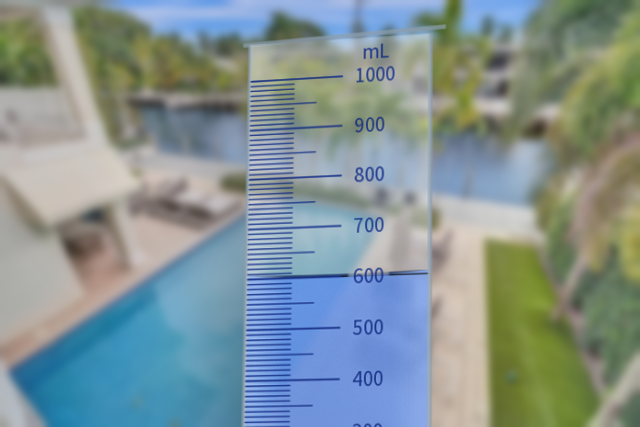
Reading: {"value": 600, "unit": "mL"}
